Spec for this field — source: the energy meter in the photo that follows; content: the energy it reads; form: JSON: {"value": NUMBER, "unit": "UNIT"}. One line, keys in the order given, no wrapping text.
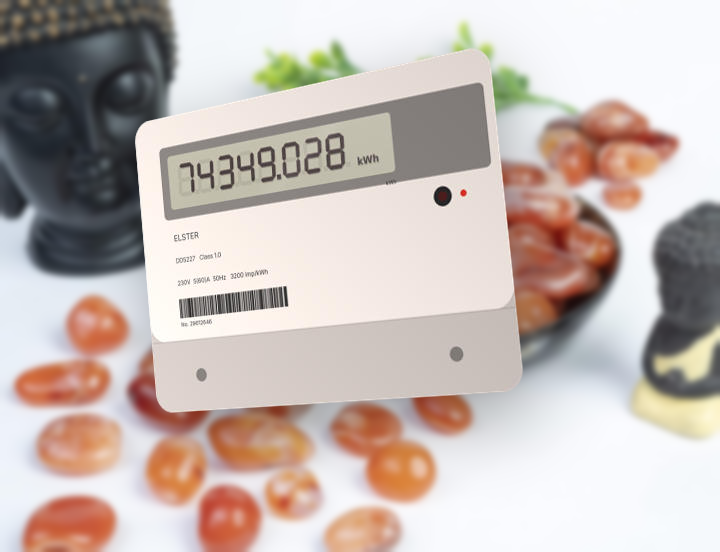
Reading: {"value": 74349.028, "unit": "kWh"}
